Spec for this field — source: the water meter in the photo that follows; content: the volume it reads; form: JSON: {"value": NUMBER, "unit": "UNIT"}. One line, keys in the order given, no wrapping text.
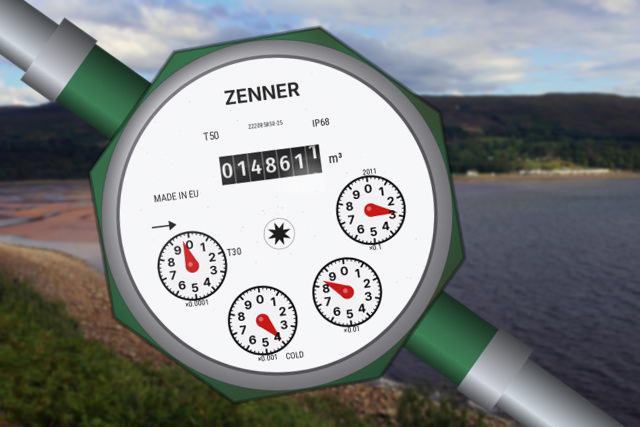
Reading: {"value": 148611.2839, "unit": "m³"}
